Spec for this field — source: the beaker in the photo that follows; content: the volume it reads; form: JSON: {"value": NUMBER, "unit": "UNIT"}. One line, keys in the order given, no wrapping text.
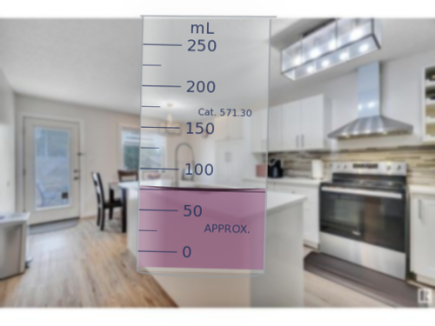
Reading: {"value": 75, "unit": "mL"}
